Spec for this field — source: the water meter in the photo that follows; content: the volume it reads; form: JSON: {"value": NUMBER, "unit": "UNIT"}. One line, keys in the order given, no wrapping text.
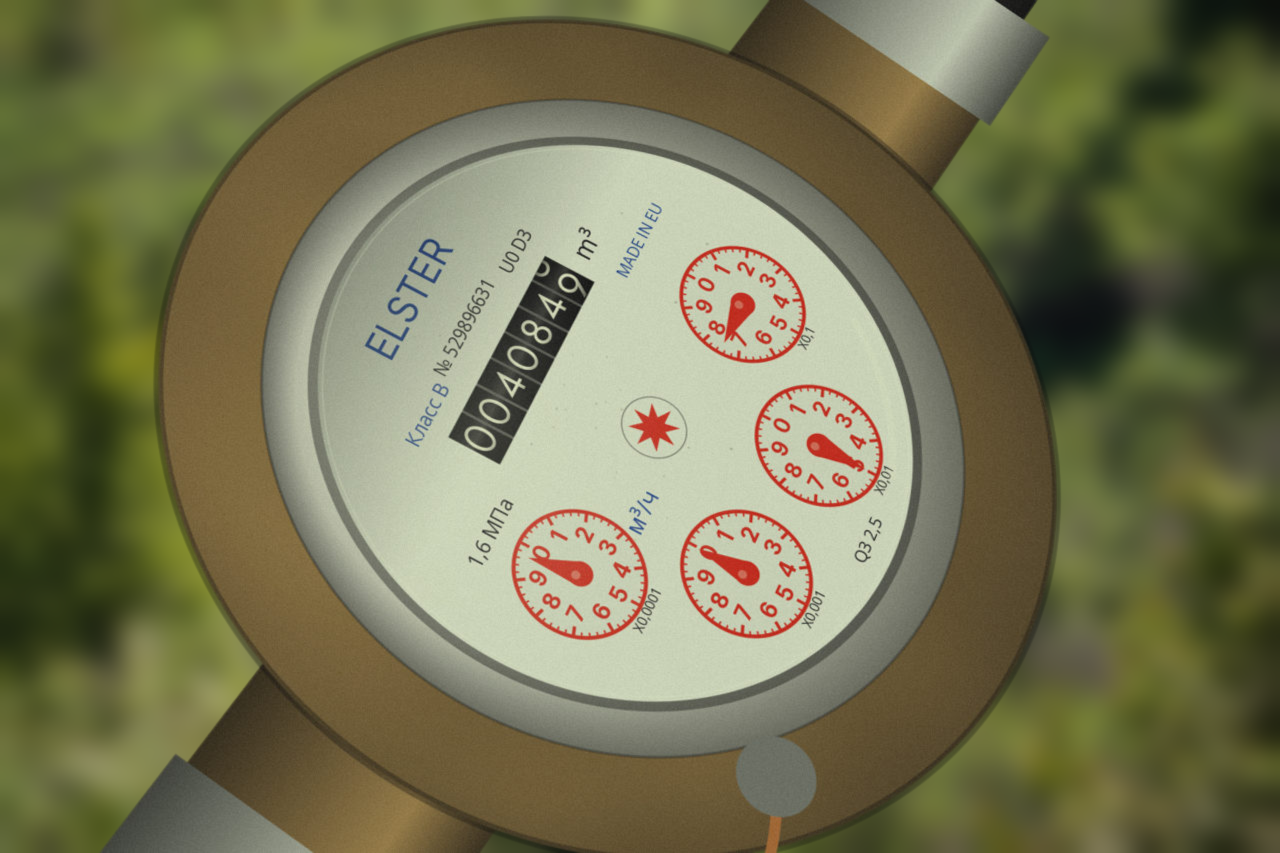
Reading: {"value": 40848.7499, "unit": "m³"}
